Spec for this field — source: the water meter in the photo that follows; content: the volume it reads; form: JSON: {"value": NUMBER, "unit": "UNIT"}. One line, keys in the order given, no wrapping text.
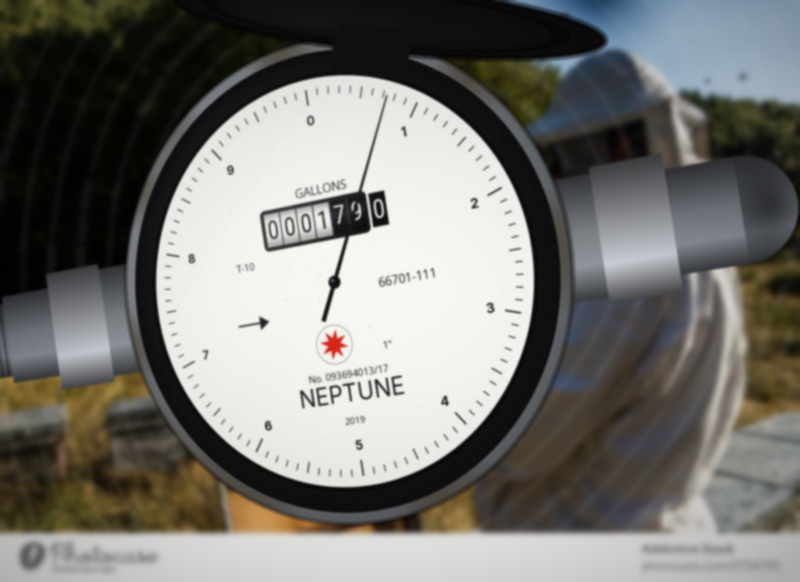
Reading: {"value": 1790.7, "unit": "gal"}
